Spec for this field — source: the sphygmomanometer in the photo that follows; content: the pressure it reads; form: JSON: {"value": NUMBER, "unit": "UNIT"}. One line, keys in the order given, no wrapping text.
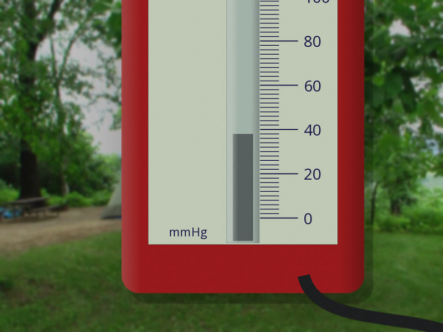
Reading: {"value": 38, "unit": "mmHg"}
